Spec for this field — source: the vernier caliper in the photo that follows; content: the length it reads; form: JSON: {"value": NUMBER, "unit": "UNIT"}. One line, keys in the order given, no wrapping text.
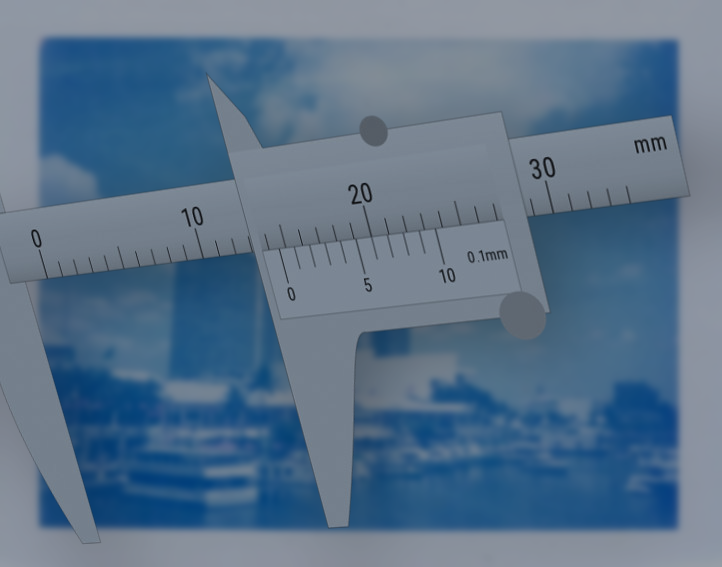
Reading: {"value": 14.6, "unit": "mm"}
